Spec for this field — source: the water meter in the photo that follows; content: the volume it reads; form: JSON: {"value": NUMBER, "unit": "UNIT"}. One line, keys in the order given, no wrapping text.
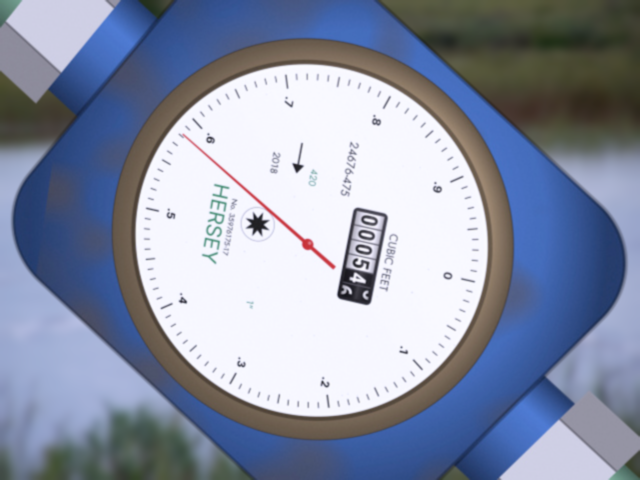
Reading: {"value": 545.58, "unit": "ft³"}
